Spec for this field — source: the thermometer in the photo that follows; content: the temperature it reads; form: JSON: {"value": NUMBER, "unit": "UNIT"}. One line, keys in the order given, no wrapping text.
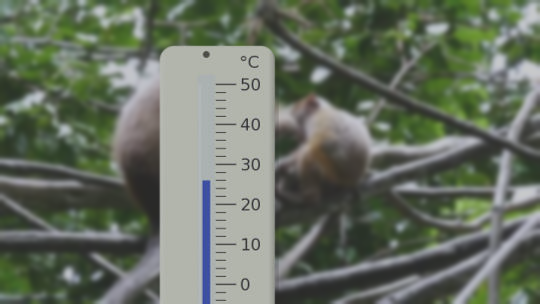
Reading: {"value": 26, "unit": "°C"}
